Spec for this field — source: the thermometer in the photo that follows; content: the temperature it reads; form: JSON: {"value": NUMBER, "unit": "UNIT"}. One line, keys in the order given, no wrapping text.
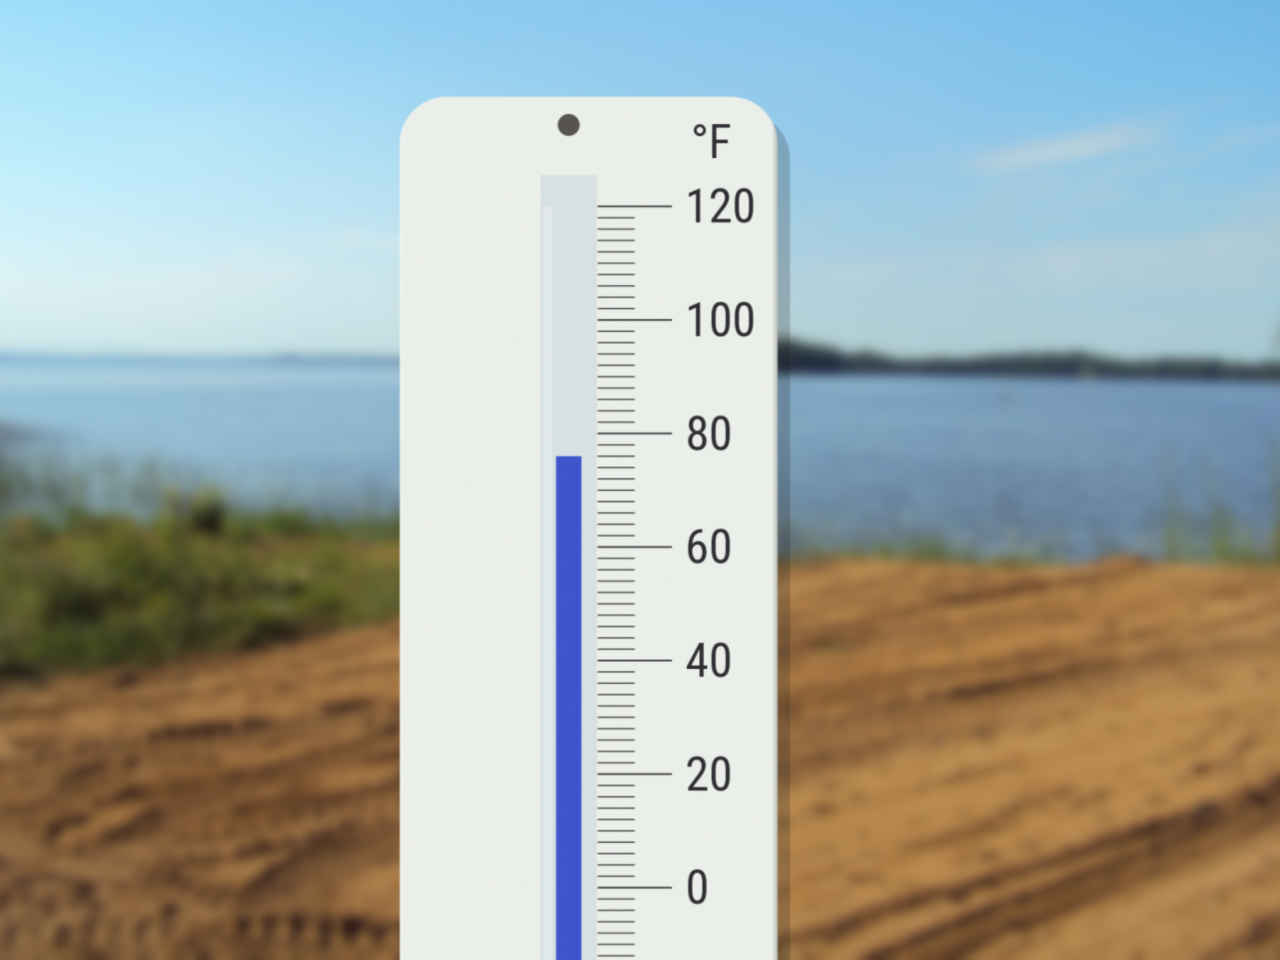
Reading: {"value": 76, "unit": "°F"}
